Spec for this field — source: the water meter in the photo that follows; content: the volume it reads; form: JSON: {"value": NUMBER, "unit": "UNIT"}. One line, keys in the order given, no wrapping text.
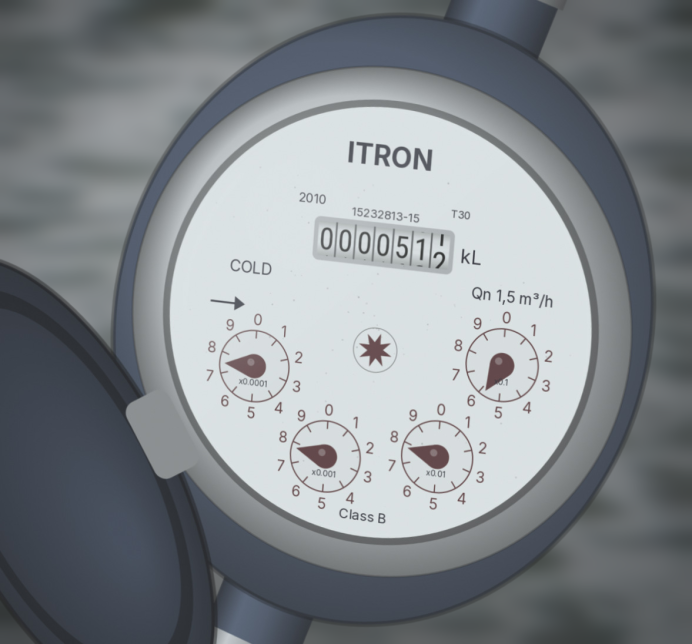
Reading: {"value": 511.5777, "unit": "kL"}
